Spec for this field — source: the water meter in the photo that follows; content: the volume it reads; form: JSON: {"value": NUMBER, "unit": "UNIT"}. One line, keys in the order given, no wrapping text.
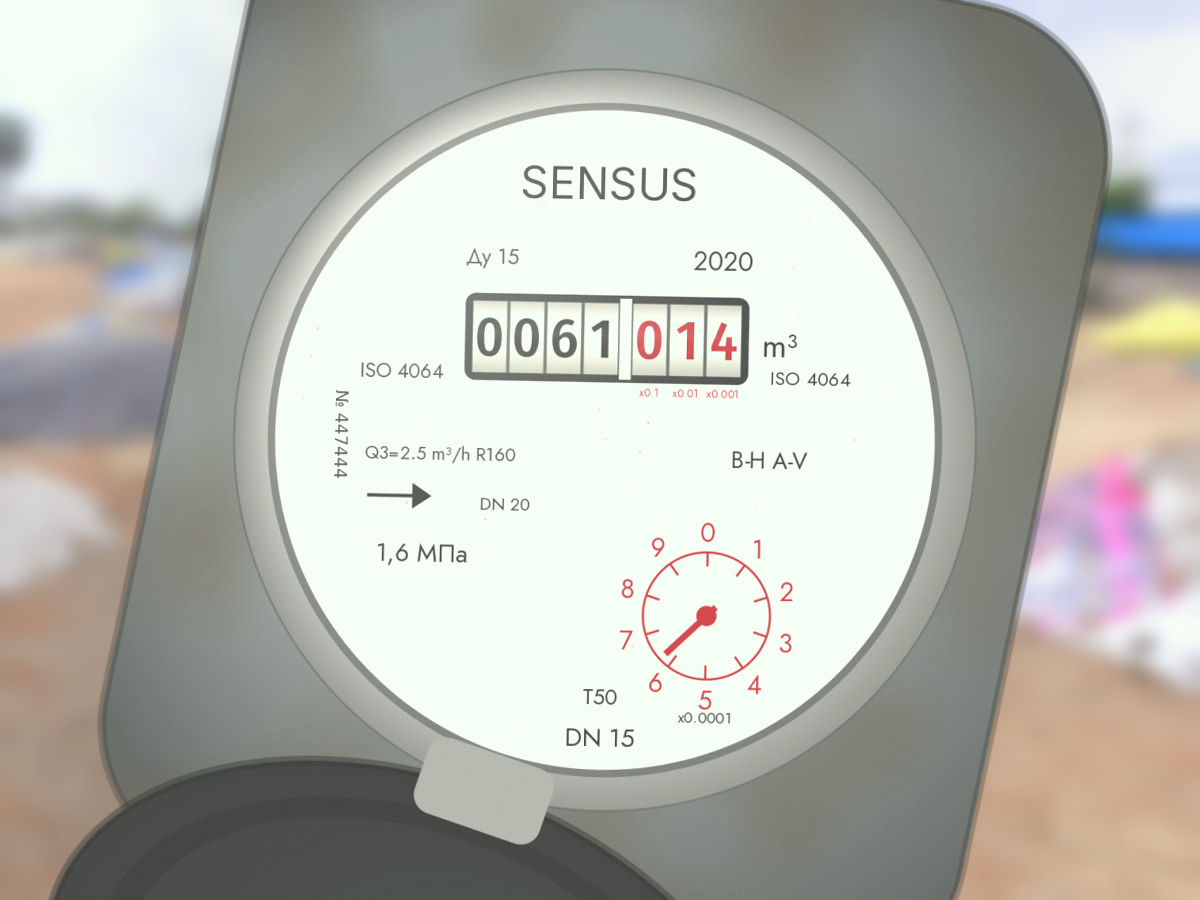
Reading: {"value": 61.0146, "unit": "m³"}
